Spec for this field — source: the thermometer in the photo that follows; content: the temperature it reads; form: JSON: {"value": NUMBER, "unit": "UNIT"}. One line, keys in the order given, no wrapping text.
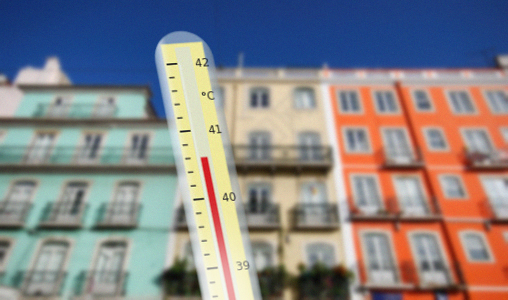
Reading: {"value": 40.6, "unit": "°C"}
